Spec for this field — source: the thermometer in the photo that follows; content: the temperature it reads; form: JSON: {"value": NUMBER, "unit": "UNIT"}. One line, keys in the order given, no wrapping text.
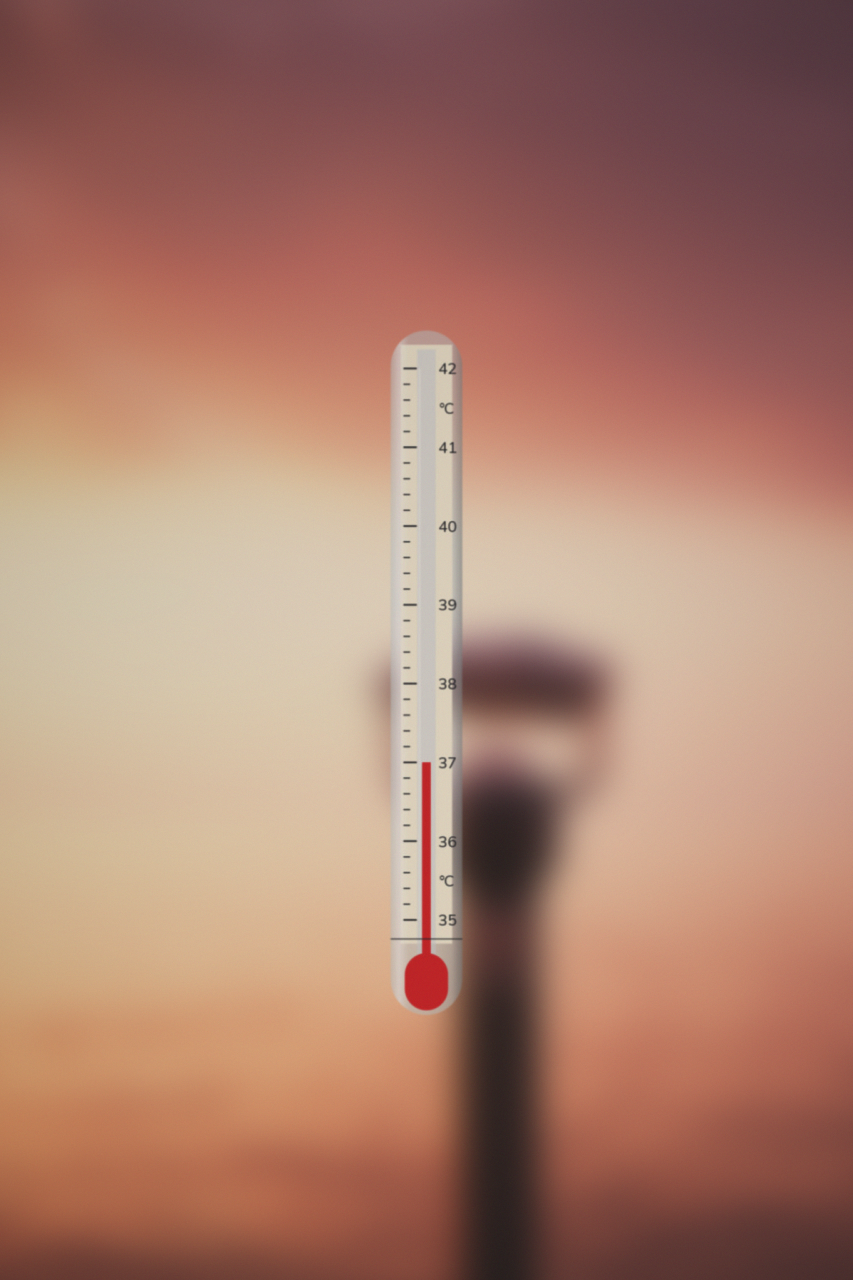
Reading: {"value": 37, "unit": "°C"}
